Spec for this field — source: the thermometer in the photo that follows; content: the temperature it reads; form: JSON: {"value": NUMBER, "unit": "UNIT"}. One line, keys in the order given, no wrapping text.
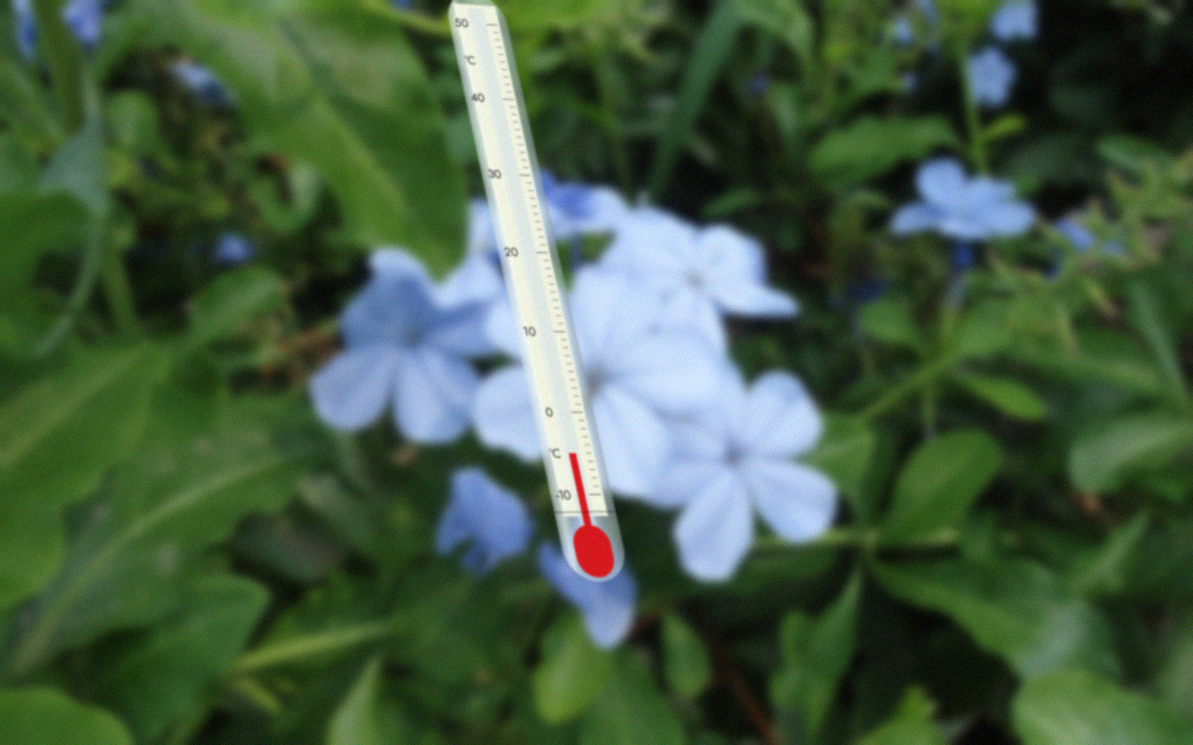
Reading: {"value": -5, "unit": "°C"}
